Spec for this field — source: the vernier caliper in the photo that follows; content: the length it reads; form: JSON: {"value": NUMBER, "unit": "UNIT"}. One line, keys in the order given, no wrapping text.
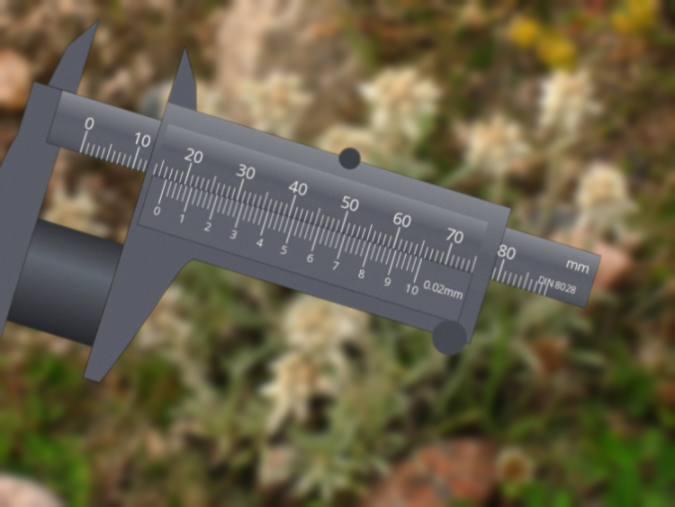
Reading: {"value": 16.5, "unit": "mm"}
